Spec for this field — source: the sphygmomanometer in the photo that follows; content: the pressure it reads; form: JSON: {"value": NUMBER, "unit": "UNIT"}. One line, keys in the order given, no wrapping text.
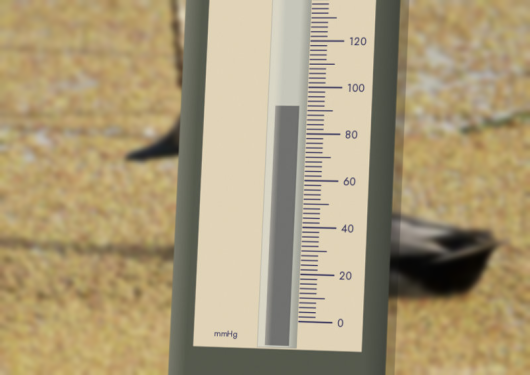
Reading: {"value": 92, "unit": "mmHg"}
